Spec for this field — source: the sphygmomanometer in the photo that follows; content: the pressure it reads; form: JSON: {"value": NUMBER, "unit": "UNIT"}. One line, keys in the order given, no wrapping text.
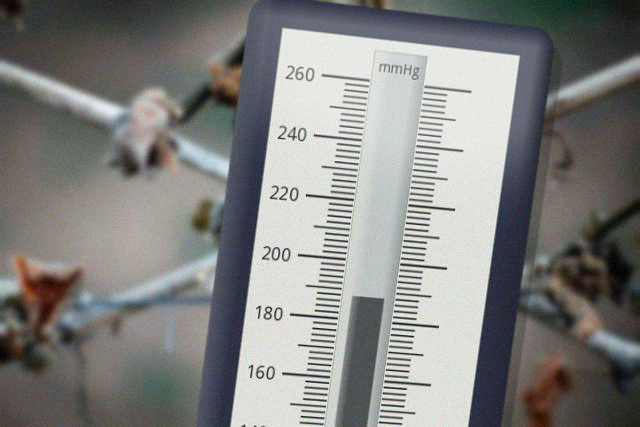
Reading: {"value": 188, "unit": "mmHg"}
